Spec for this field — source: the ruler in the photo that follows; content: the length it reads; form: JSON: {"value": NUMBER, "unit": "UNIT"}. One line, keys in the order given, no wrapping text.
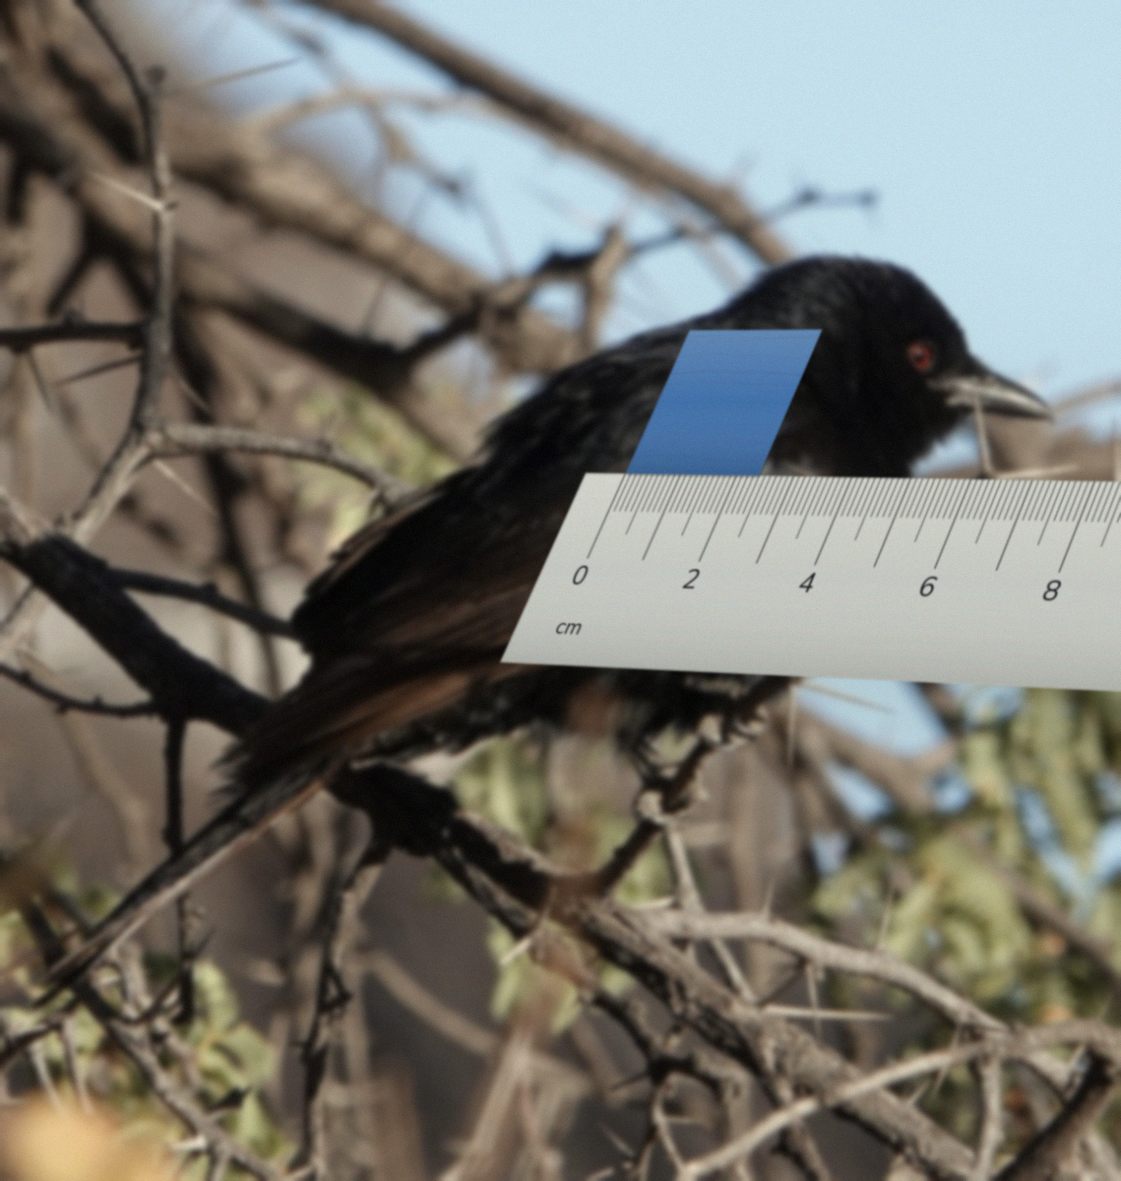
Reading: {"value": 2.4, "unit": "cm"}
